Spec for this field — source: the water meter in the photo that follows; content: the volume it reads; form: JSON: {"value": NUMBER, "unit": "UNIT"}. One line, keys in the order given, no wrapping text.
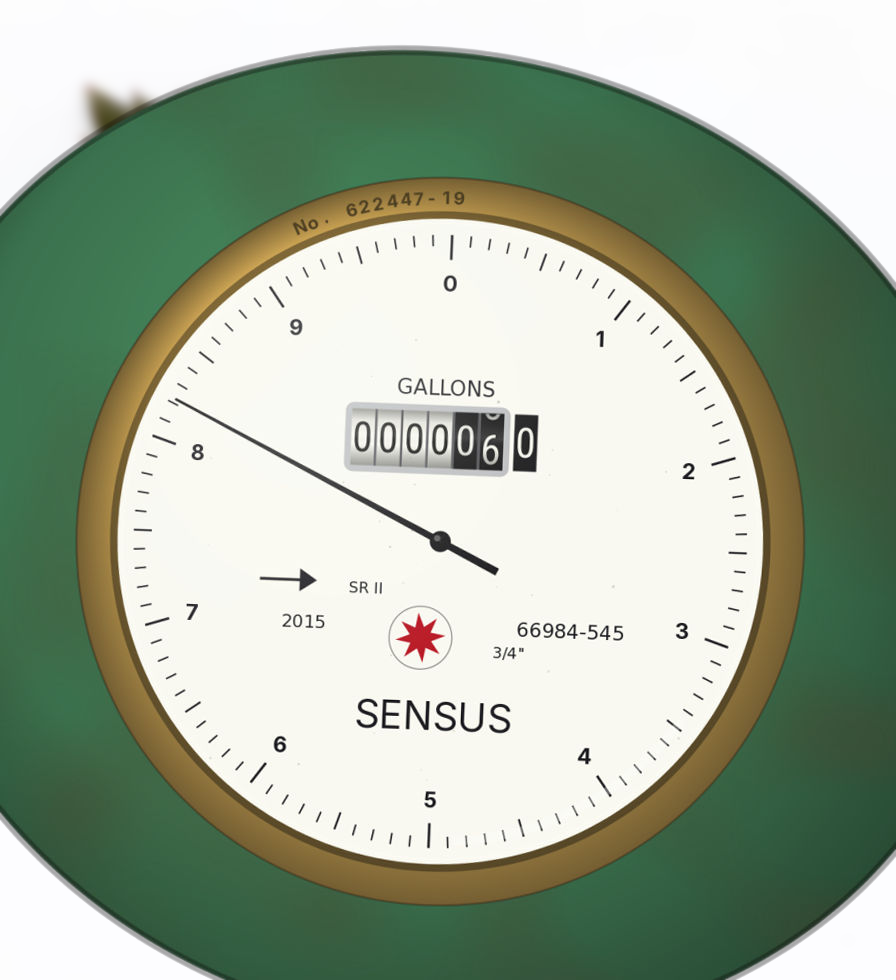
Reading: {"value": 58.2, "unit": "gal"}
